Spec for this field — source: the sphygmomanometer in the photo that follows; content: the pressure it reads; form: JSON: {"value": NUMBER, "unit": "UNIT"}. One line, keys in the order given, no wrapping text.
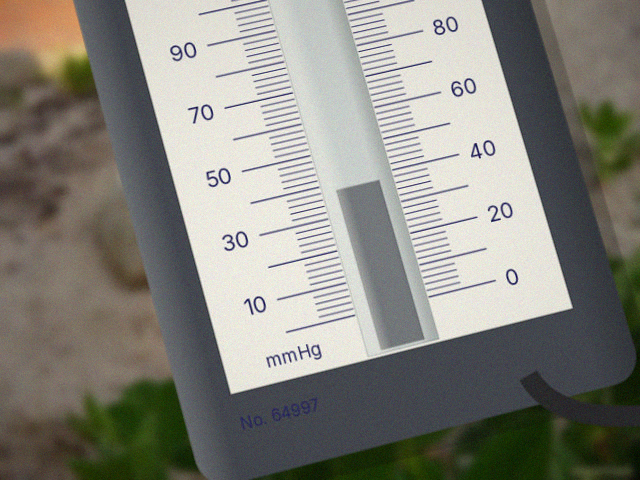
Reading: {"value": 38, "unit": "mmHg"}
